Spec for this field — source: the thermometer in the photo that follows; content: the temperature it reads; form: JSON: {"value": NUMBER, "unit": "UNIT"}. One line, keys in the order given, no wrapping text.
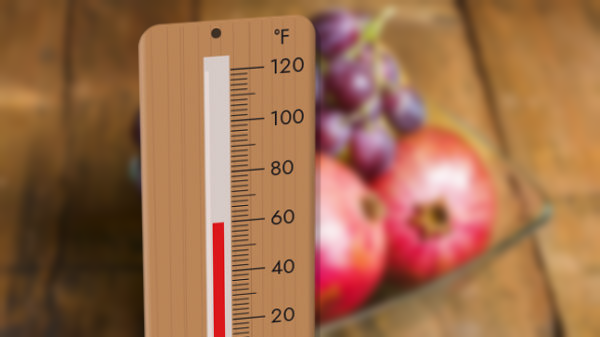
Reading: {"value": 60, "unit": "°F"}
